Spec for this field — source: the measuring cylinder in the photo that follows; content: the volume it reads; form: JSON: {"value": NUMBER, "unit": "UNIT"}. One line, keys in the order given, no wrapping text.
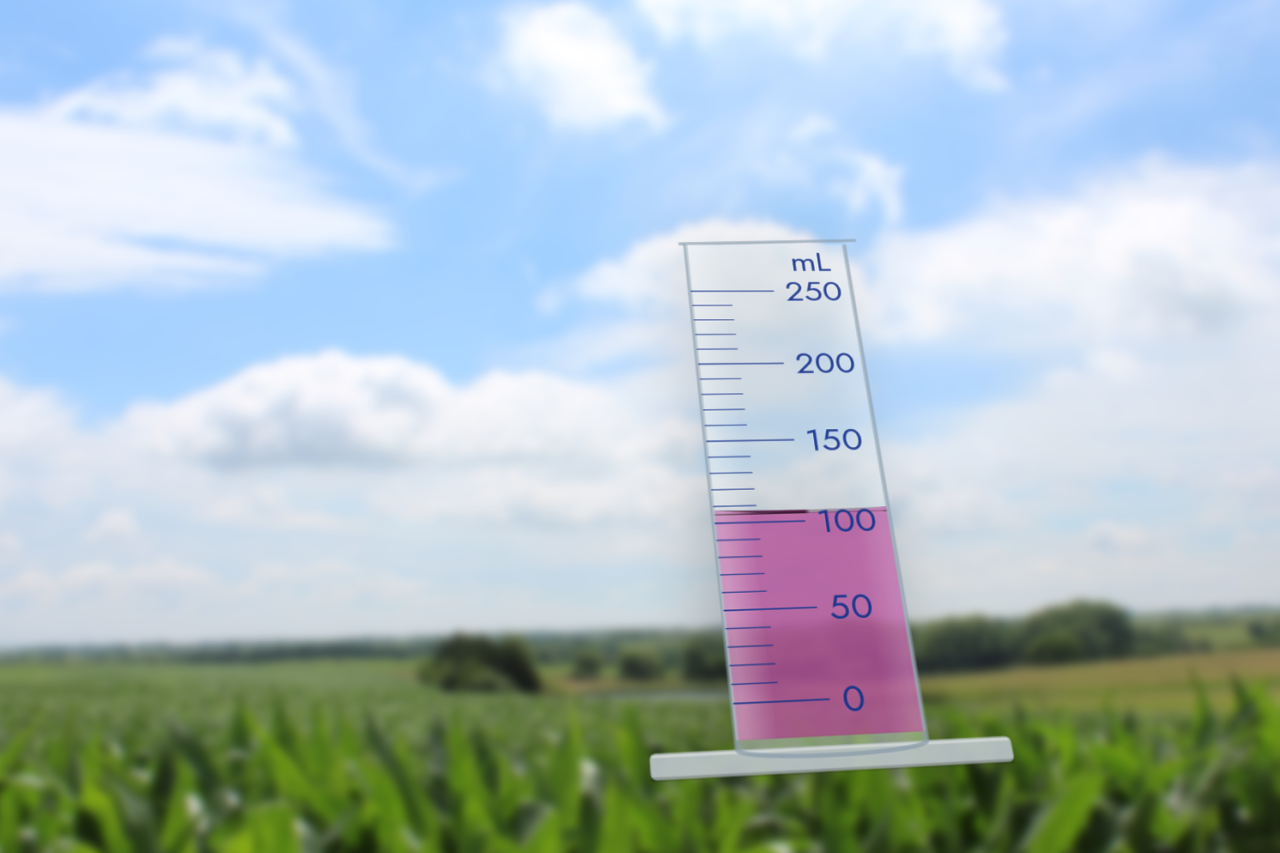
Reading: {"value": 105, "unit": "mL"}
